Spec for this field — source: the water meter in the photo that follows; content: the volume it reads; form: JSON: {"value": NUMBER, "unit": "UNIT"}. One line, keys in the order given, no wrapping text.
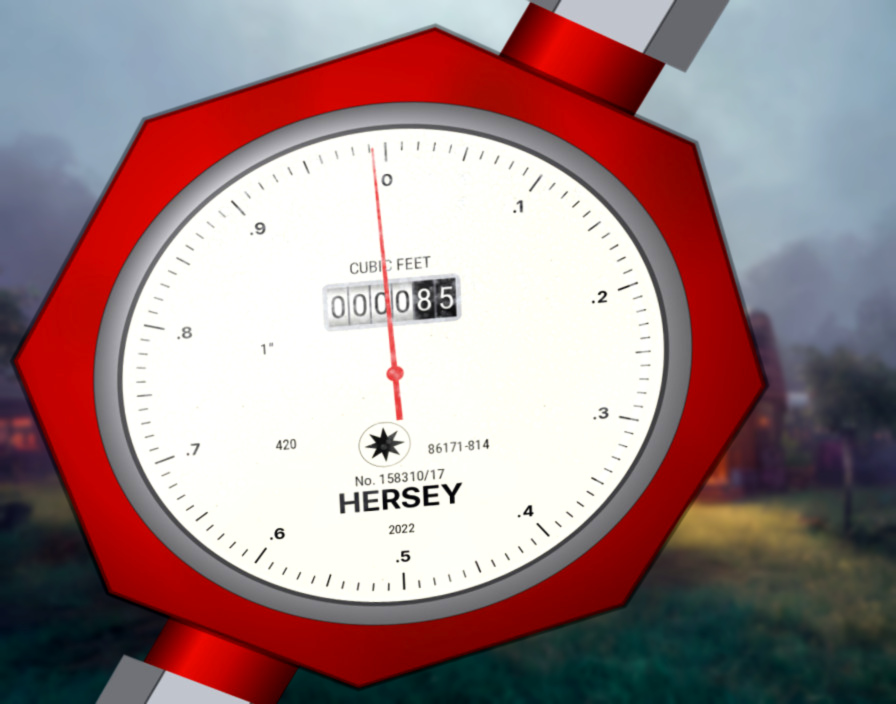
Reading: {"value": 84.99, "unit": "ft³"}
